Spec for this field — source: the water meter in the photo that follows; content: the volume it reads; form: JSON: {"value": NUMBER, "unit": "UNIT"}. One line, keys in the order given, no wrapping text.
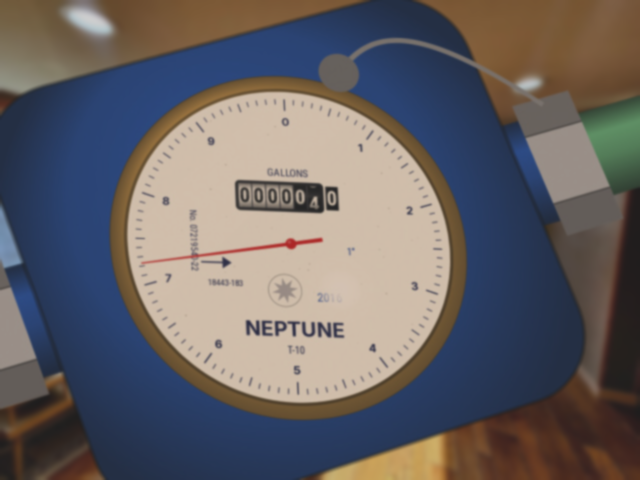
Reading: {"value": 37.2, "unit": "gal"}
